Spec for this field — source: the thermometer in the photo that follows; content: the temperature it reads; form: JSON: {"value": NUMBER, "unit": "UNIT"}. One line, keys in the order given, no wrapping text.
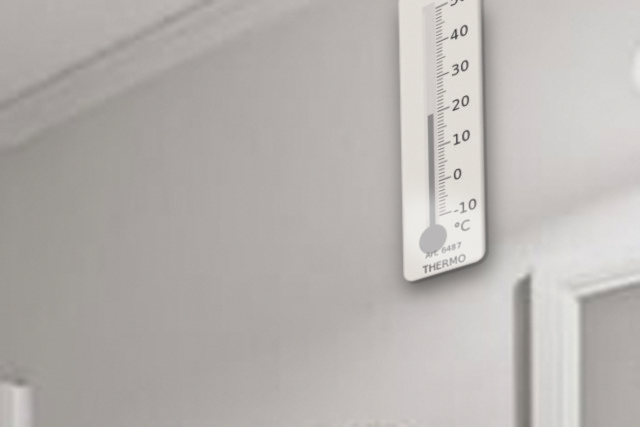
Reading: {"value": 20, "unit": "°C"}
